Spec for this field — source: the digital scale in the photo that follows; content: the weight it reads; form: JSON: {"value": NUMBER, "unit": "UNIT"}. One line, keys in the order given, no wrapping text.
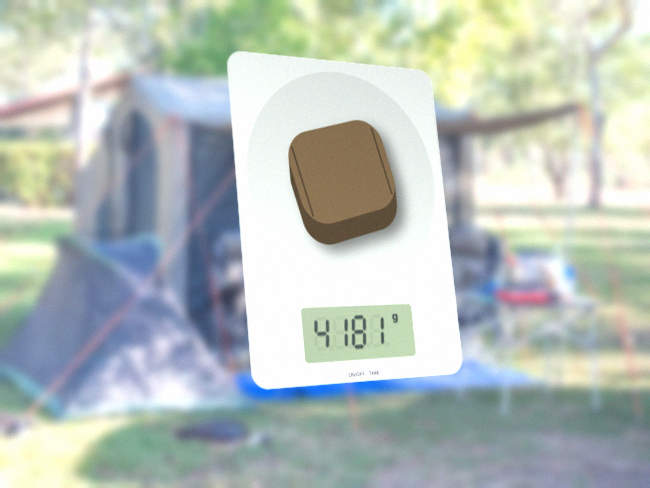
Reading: {"value": 4181, "unit": "g"}
